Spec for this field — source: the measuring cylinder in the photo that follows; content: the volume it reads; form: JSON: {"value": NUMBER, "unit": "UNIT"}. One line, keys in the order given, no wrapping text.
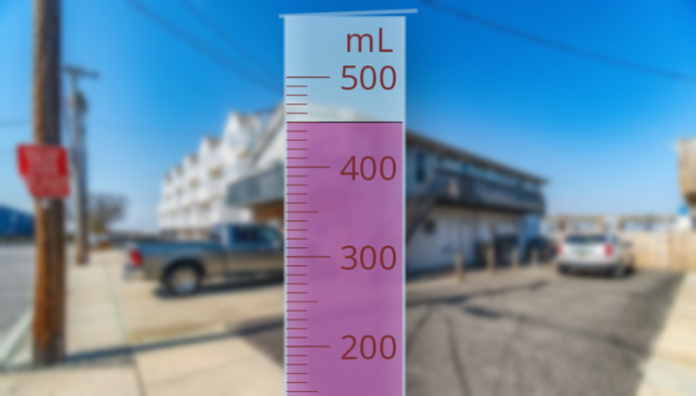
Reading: {"value": 450, "unit": "mL"}
